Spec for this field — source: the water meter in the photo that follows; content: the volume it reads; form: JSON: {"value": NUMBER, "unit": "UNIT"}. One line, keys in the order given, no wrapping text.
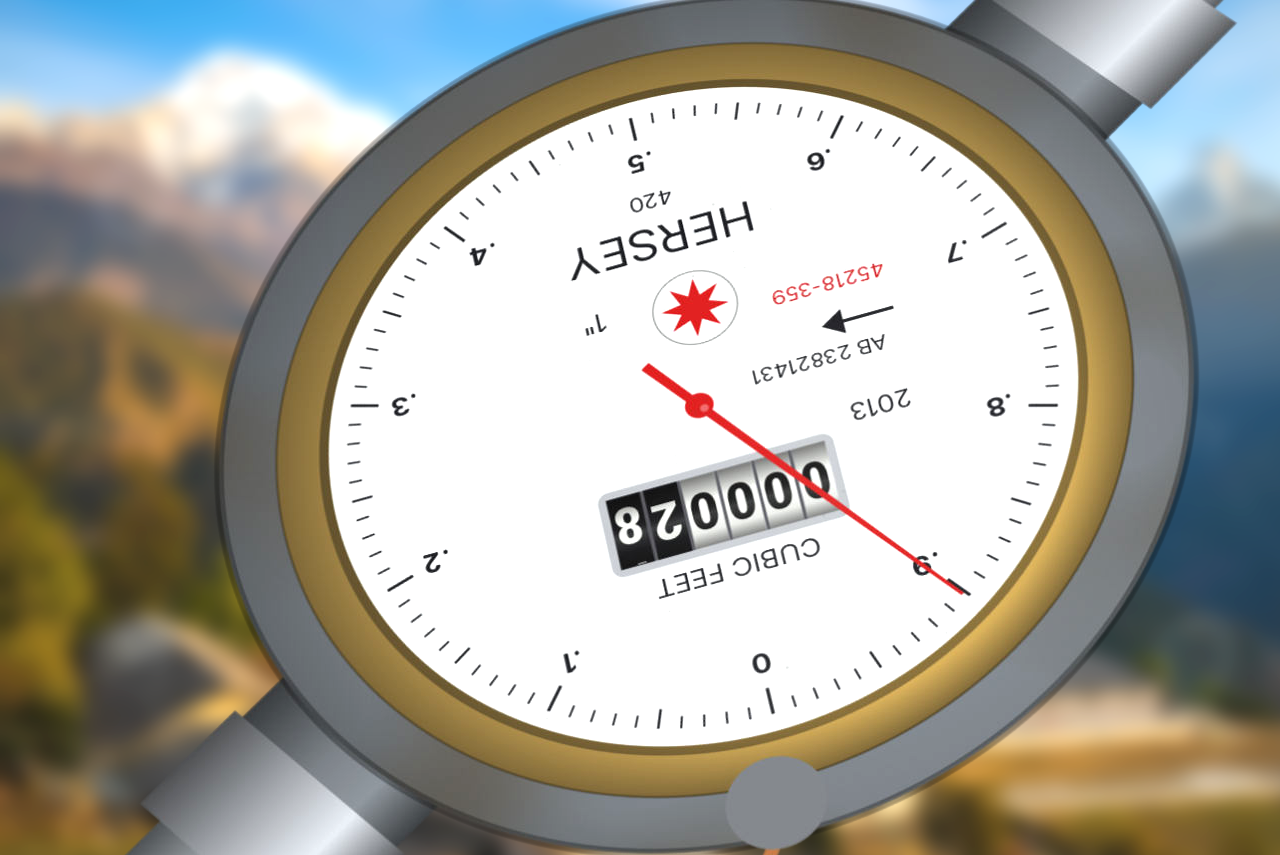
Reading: {"value": 27.90, "unit": "ft³"}
